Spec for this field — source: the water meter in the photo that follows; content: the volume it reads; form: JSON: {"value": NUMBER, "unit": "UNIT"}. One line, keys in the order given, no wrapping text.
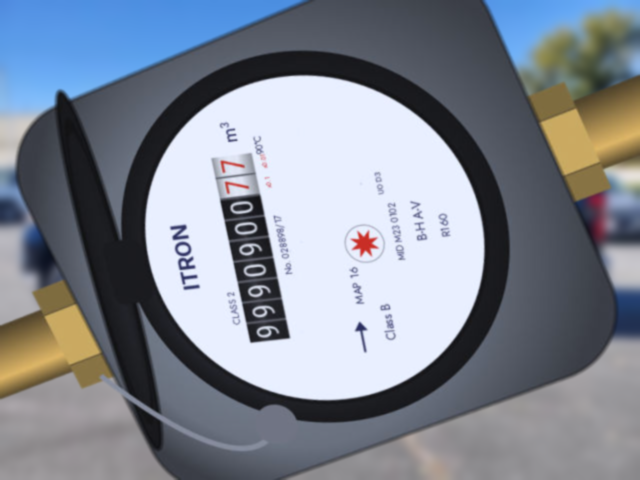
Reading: {"value": 9990900.77, "unit": "m³"}
